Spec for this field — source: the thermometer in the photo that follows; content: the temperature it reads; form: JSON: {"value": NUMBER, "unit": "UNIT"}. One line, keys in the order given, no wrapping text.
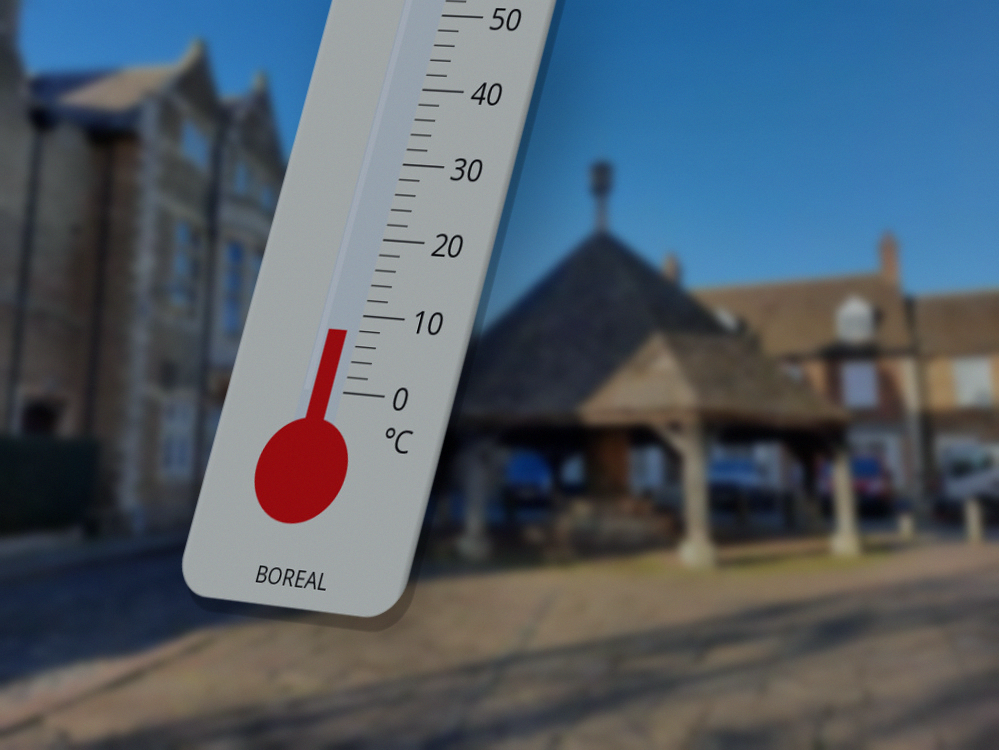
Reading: {"value": 8, "unit": "°C"}
